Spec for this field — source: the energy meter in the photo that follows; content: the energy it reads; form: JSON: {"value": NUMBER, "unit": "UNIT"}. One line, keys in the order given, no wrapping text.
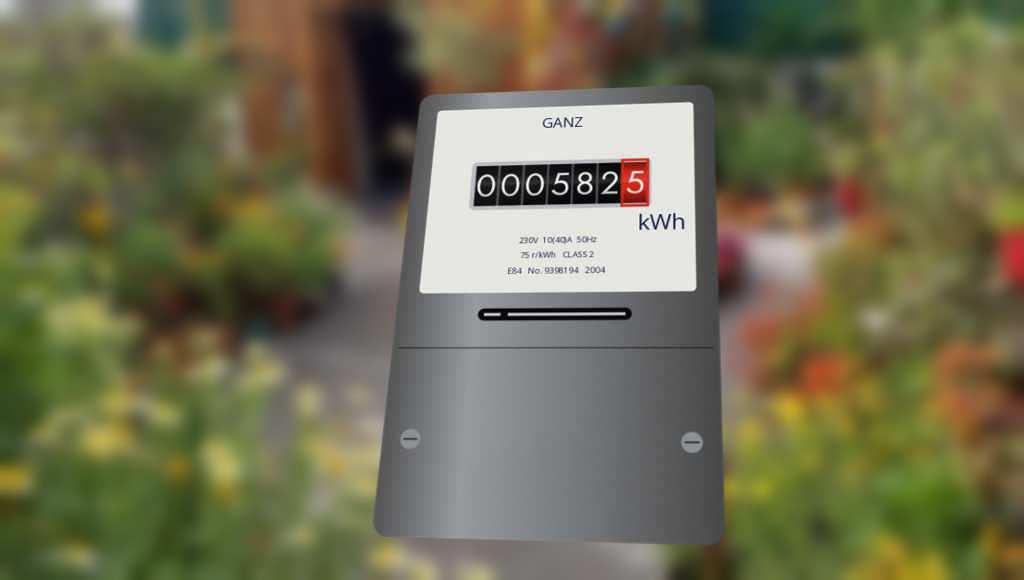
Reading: {"value": 582.5, "unit": "kWh"}
